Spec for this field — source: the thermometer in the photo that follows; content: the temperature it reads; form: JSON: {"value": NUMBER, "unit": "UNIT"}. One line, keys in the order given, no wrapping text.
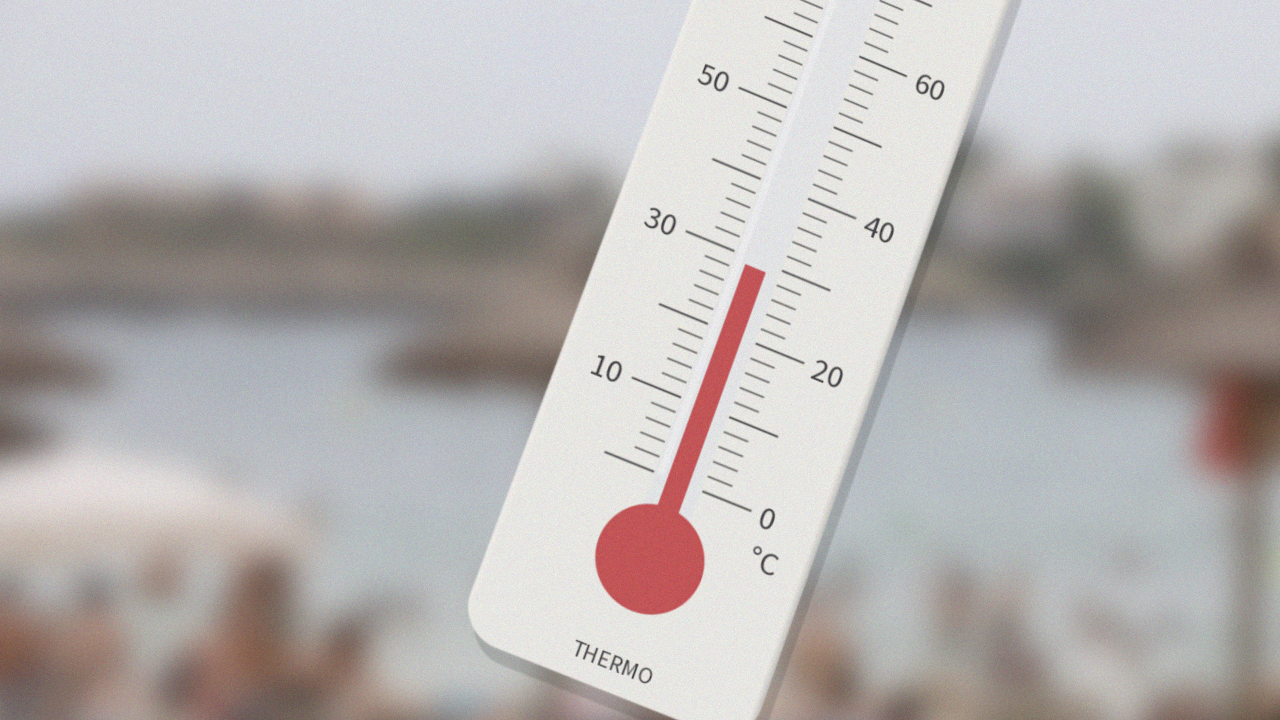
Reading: {"value": 29, "unit": "°C"}
